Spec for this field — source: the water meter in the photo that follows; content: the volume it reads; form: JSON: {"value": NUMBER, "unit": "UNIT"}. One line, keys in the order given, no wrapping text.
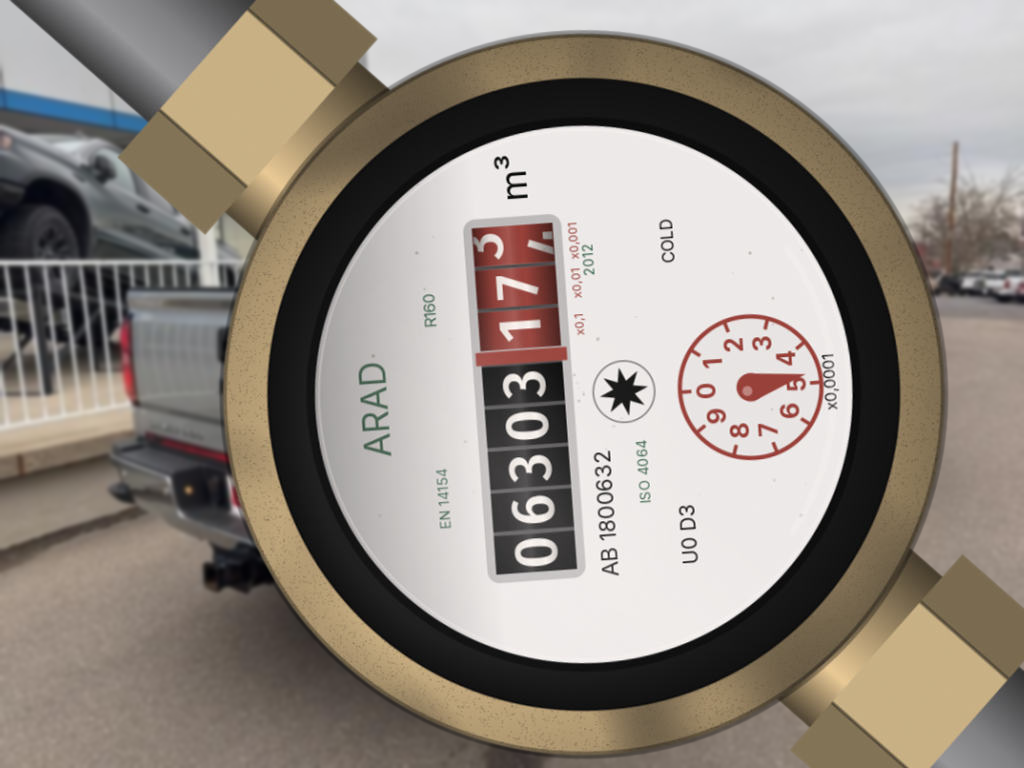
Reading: {"value": 6303.1734, "unit": "m³"}
